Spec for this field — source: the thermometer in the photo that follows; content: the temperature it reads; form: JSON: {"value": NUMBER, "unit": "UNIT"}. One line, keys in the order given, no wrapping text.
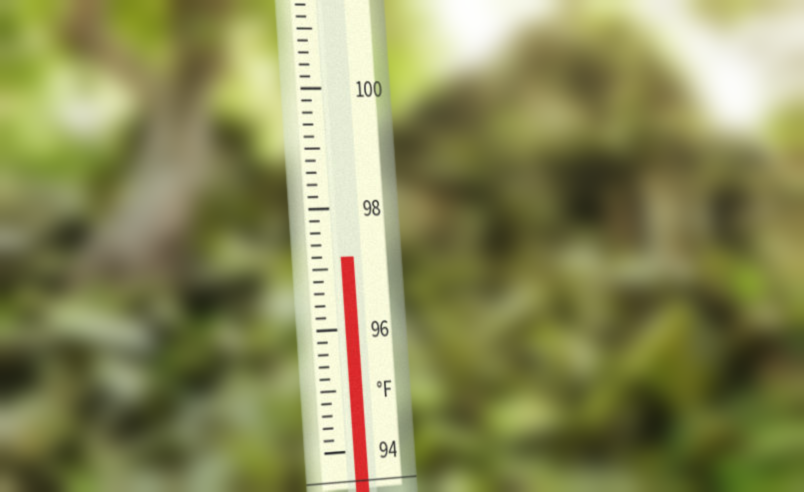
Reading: {"value": 97.2, "unit": "°F"}
